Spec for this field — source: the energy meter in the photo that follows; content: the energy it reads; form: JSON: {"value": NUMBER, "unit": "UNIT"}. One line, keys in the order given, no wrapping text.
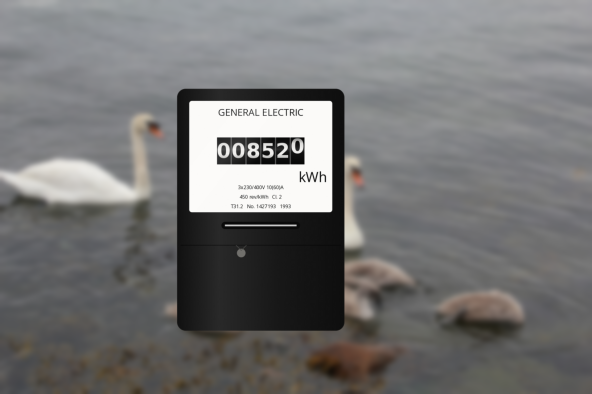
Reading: {"value": 8520, "unit": "kWh"}
